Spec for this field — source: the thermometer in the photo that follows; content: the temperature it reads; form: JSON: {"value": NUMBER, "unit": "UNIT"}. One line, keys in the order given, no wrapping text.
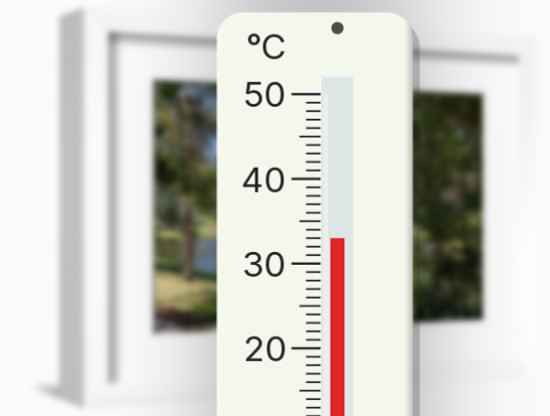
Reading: {"value": 33, "unit": "°C"}
